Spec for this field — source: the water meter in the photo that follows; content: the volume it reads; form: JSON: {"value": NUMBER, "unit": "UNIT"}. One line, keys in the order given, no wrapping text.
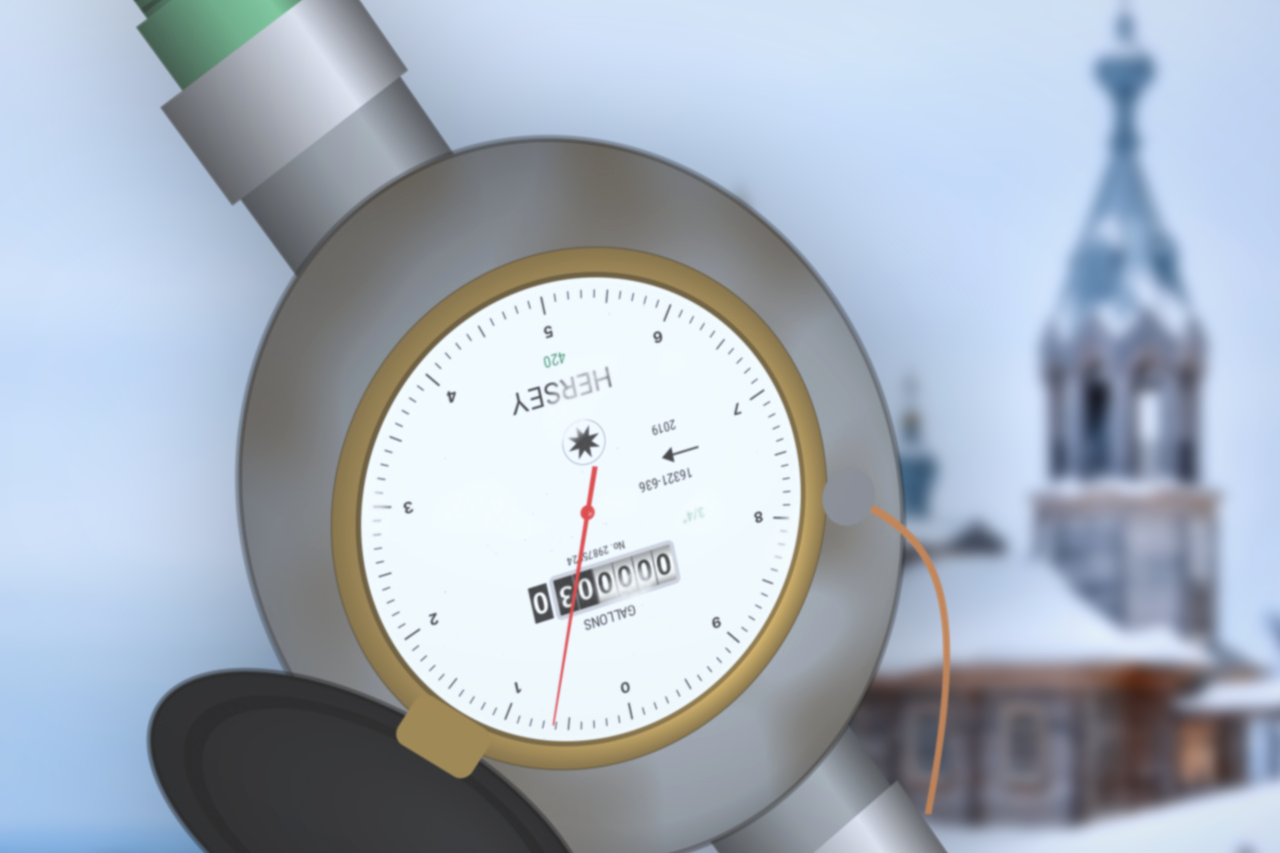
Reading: {"value": 30.6, "unit": "gal"}
